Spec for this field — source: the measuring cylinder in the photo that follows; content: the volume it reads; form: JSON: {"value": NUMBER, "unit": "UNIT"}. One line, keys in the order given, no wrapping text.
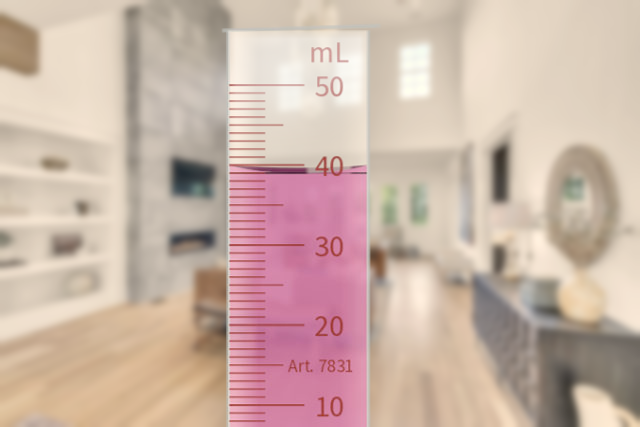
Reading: {"value": 39, "unit": "mL"}
